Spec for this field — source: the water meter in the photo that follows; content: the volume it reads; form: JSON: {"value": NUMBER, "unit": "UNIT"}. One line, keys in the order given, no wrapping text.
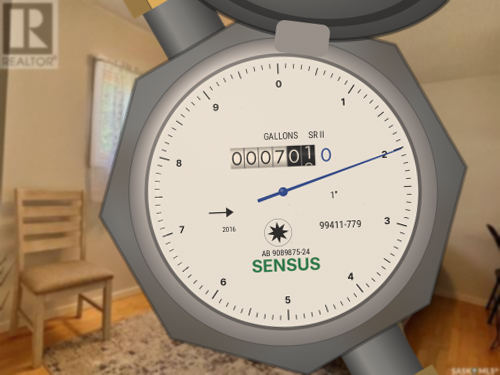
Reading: {"value": 7012.0, "unit": "gal"}
